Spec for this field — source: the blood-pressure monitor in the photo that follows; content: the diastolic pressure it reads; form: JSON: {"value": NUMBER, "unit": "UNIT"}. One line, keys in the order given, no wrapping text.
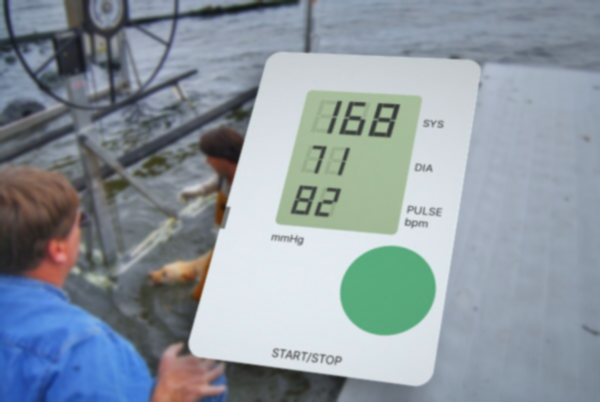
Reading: {"value": 71, "unit": "mmHg"}
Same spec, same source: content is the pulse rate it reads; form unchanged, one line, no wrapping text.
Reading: {"value": 82, "unit": "bpm"}
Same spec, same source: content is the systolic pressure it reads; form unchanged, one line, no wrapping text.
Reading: {"value": 168, "unit": "mmHg"}
